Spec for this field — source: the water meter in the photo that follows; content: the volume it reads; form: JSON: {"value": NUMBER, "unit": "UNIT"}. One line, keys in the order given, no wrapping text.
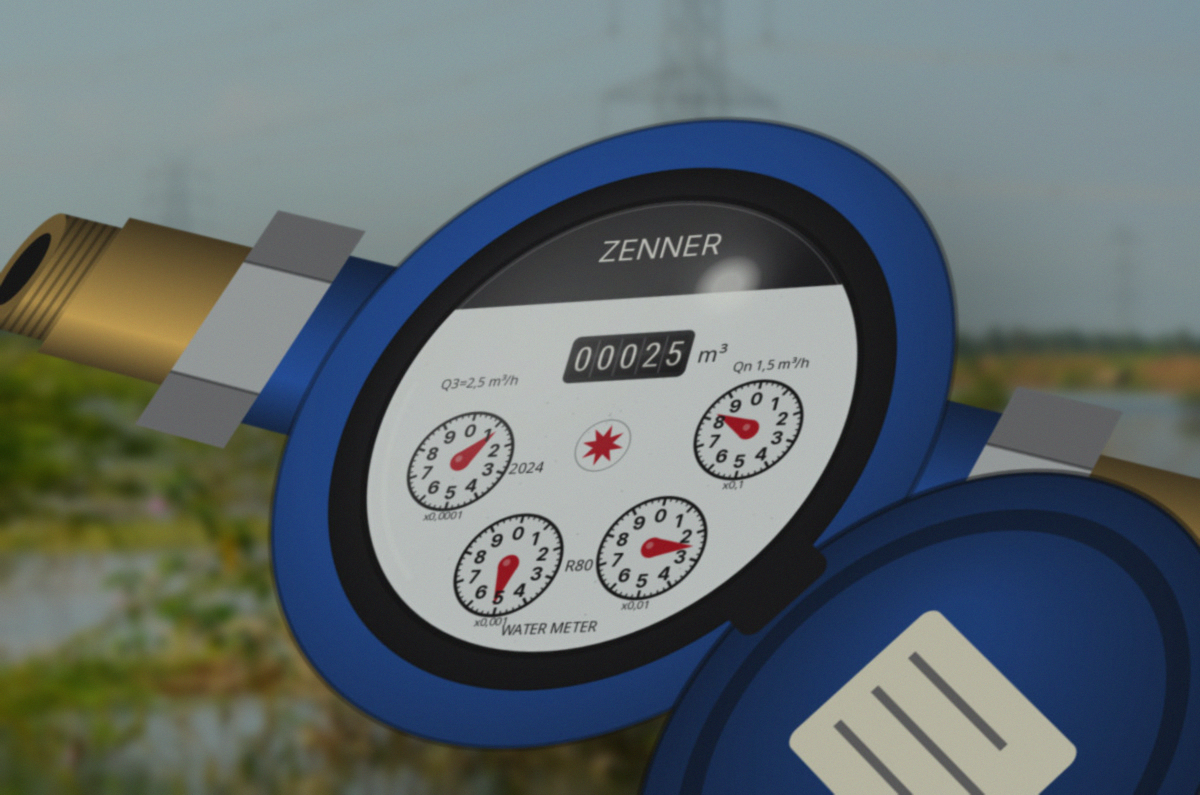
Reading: {"value": 25.8251, "unit": "m³"}
